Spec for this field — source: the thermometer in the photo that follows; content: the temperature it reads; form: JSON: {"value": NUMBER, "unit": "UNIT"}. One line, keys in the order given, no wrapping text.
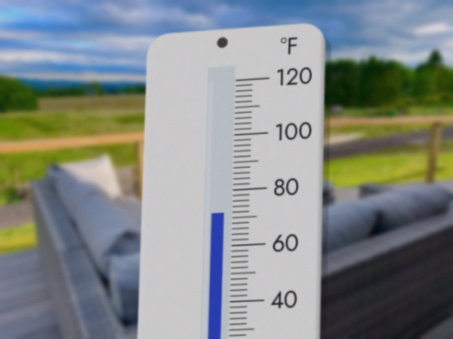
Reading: {"value": 72, "unit": "°F"}
